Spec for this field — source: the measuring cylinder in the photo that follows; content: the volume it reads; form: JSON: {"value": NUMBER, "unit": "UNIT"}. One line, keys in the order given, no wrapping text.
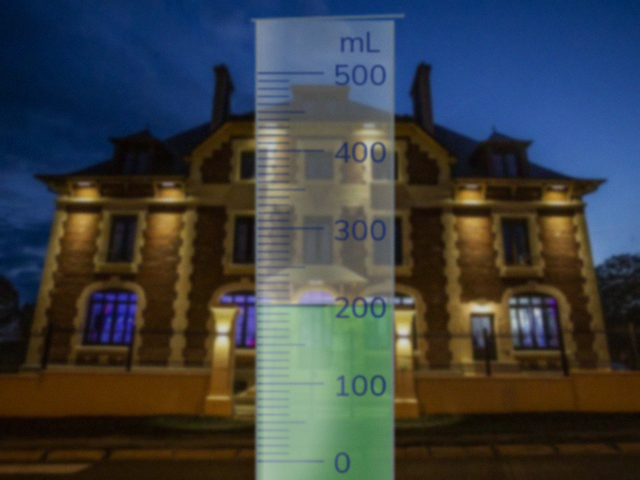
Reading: {"value": 200, "unit": "mL"}
